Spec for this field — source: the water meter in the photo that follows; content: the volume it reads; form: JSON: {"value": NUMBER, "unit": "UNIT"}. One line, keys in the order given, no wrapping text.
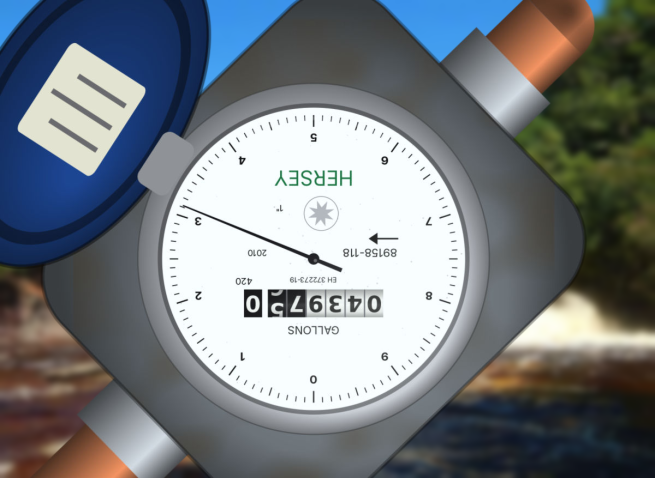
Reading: {"value": 439753.1, "unit": "gal"}
